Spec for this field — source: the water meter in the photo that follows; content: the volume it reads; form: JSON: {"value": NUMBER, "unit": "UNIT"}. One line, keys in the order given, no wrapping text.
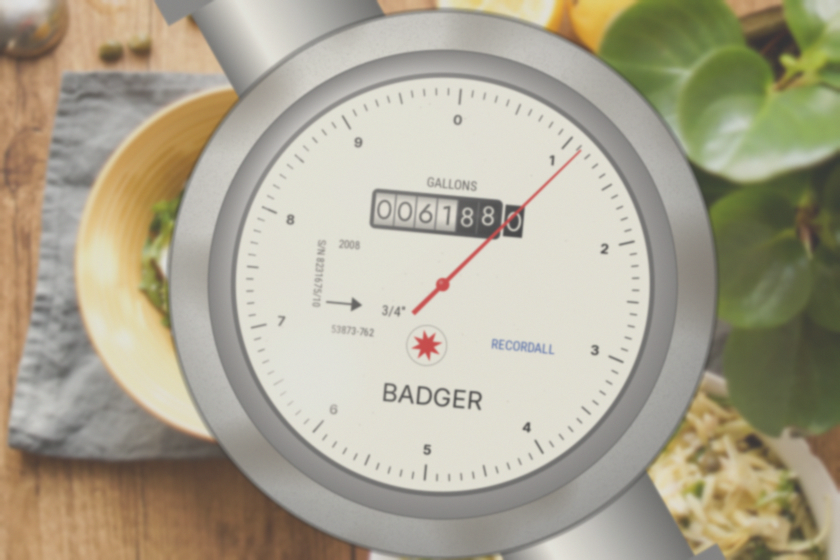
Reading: {"value": 61881.1, "unit": "gal"}
